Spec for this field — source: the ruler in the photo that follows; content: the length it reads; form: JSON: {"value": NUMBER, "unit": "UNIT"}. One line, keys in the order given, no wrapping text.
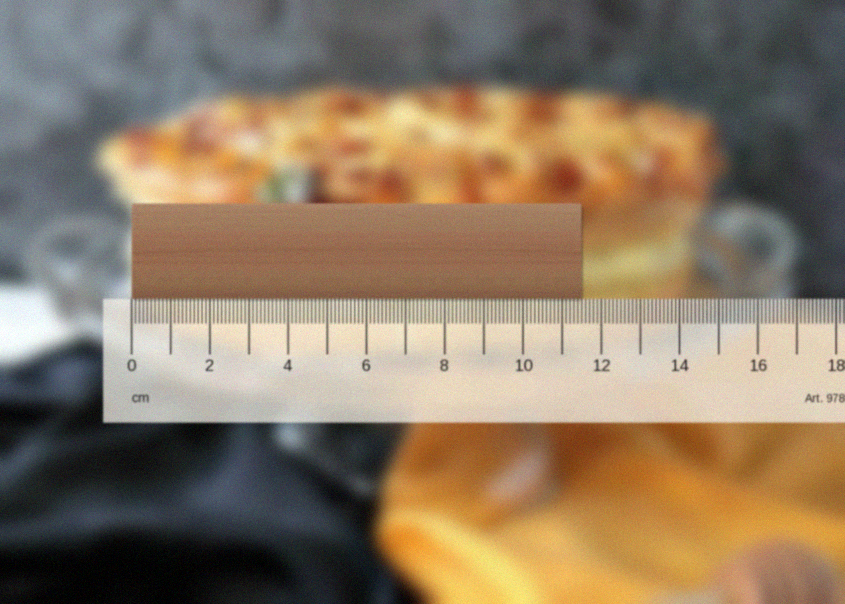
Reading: {"value": 11.5, "unit": "cm"}
